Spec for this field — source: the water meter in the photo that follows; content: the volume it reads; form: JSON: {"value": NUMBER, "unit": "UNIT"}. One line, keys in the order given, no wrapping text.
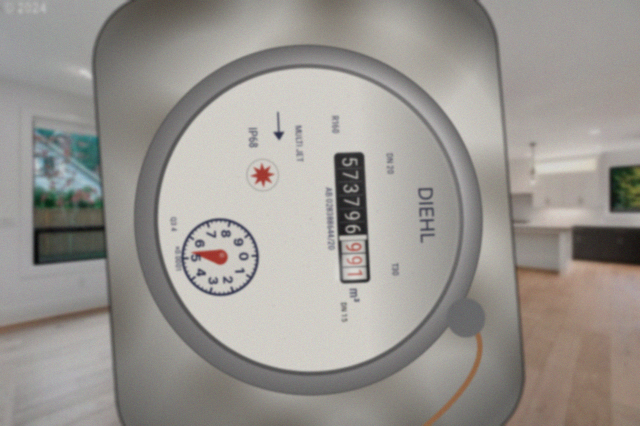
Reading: {"value": 573796.9915, "unit": "m³"}
